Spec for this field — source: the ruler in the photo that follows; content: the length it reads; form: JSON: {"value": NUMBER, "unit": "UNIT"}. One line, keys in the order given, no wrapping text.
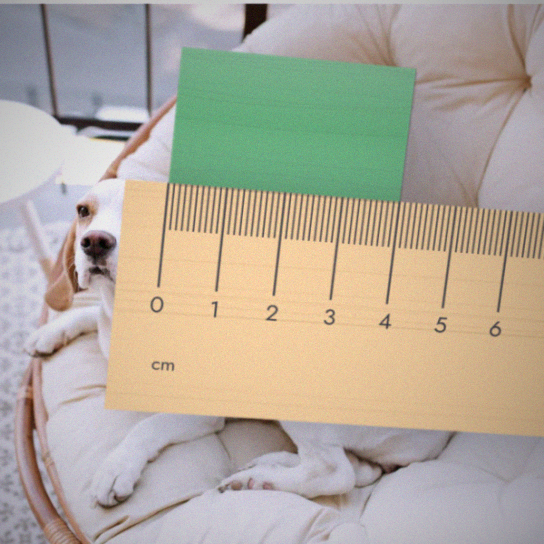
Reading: {"value": 4, "unit": "cm"}
